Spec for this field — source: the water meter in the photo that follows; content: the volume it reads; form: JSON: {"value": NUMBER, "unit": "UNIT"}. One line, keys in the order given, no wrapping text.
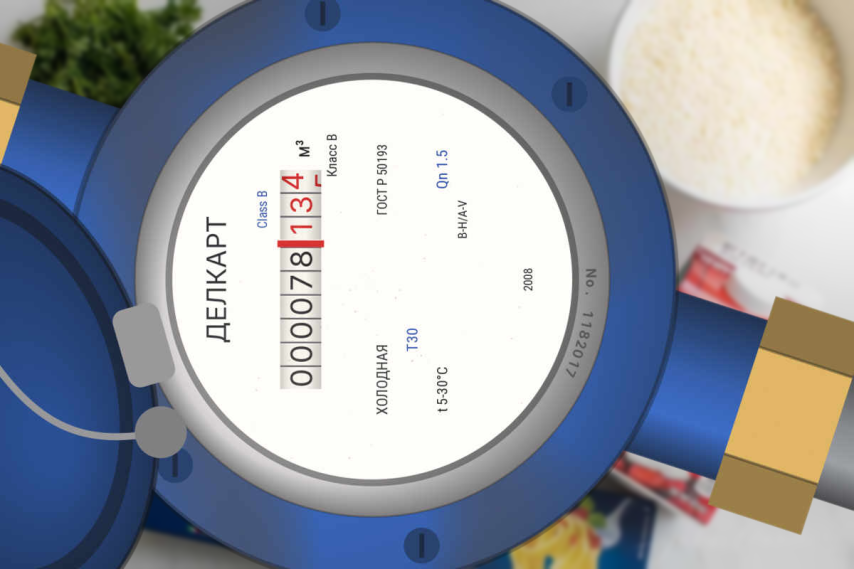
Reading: {"value": 78.134, "unit": "m³"}
